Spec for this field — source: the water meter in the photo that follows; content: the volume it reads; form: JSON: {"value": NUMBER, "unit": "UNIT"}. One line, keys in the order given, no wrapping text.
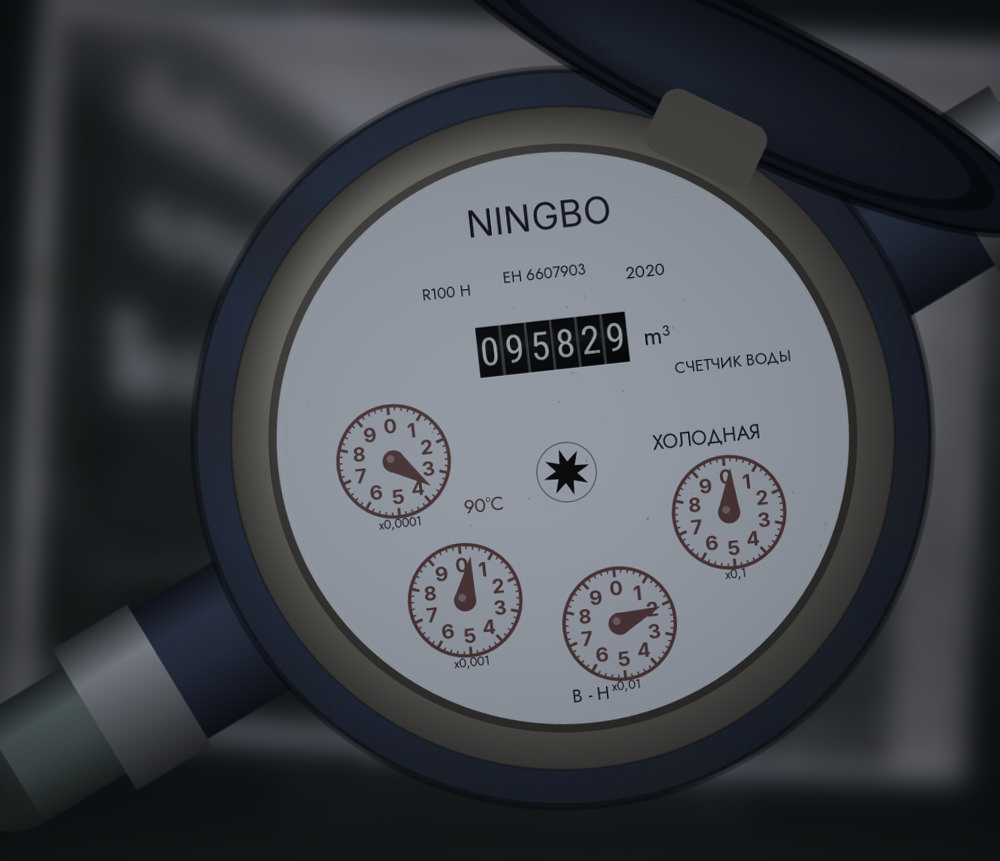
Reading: {"value": 95829.0203, "unit": "m³"}
